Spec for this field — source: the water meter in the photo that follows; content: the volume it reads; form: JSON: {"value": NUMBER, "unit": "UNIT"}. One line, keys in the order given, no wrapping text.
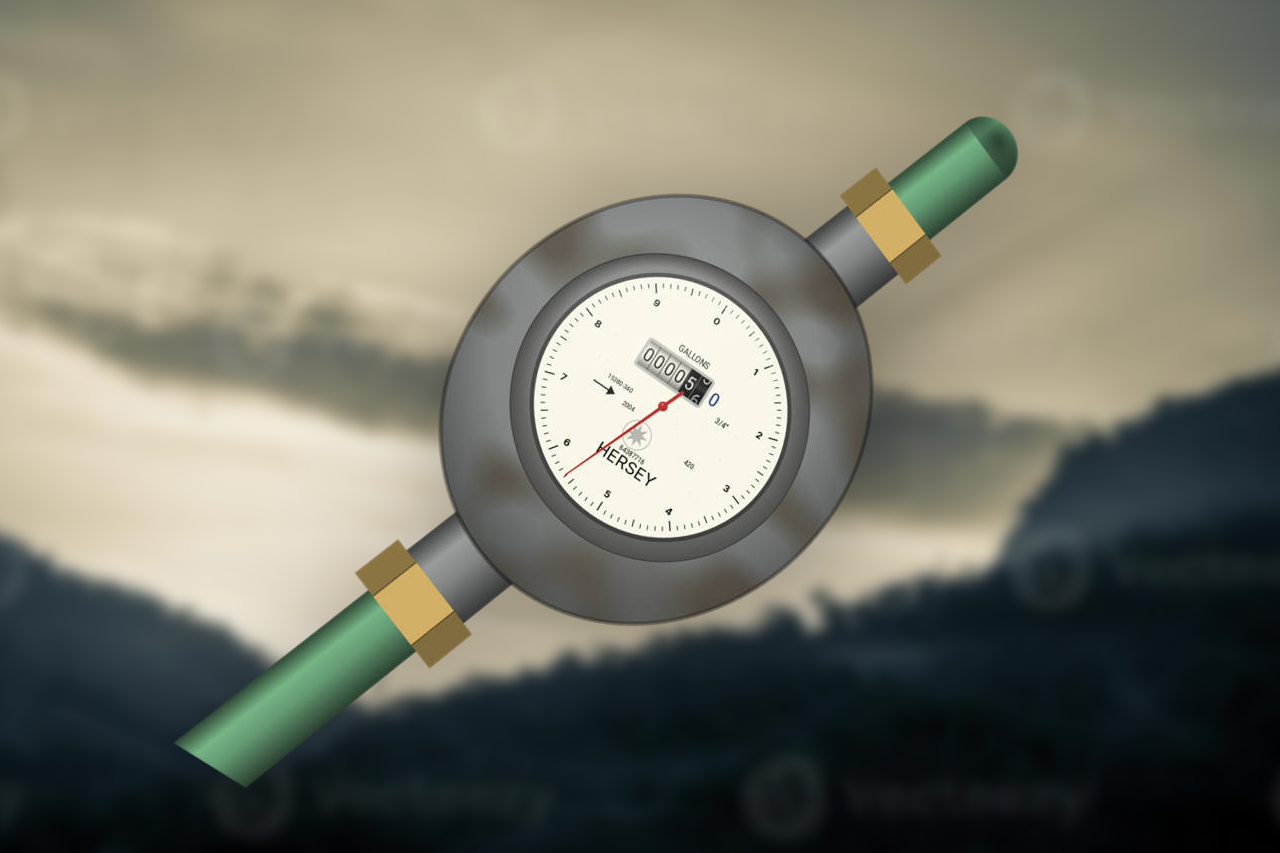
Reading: {"value": 555.6, "unit": "gal"}
